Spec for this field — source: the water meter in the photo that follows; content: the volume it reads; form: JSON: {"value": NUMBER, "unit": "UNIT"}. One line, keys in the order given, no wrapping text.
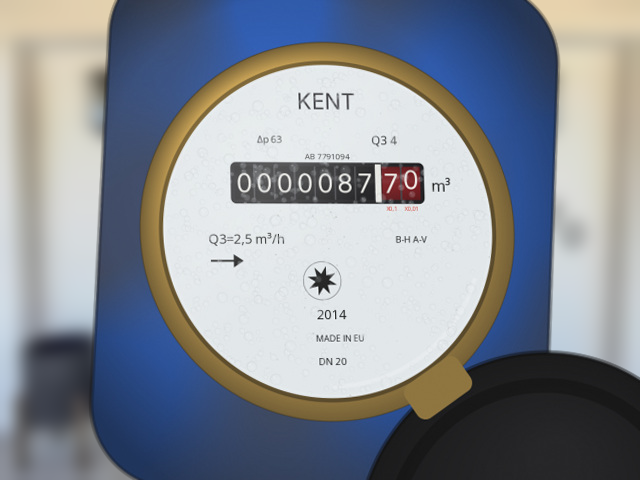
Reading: {"value": 87.70, "unit": "m³"}
